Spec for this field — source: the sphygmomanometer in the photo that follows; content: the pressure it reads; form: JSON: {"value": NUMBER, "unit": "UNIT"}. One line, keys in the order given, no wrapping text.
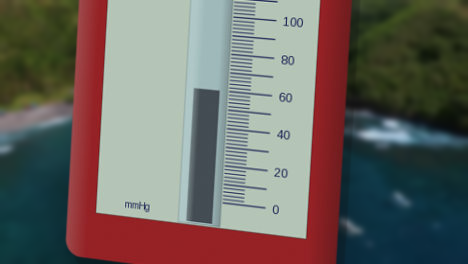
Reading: {"value": 60, "unit": "mmHg"}
